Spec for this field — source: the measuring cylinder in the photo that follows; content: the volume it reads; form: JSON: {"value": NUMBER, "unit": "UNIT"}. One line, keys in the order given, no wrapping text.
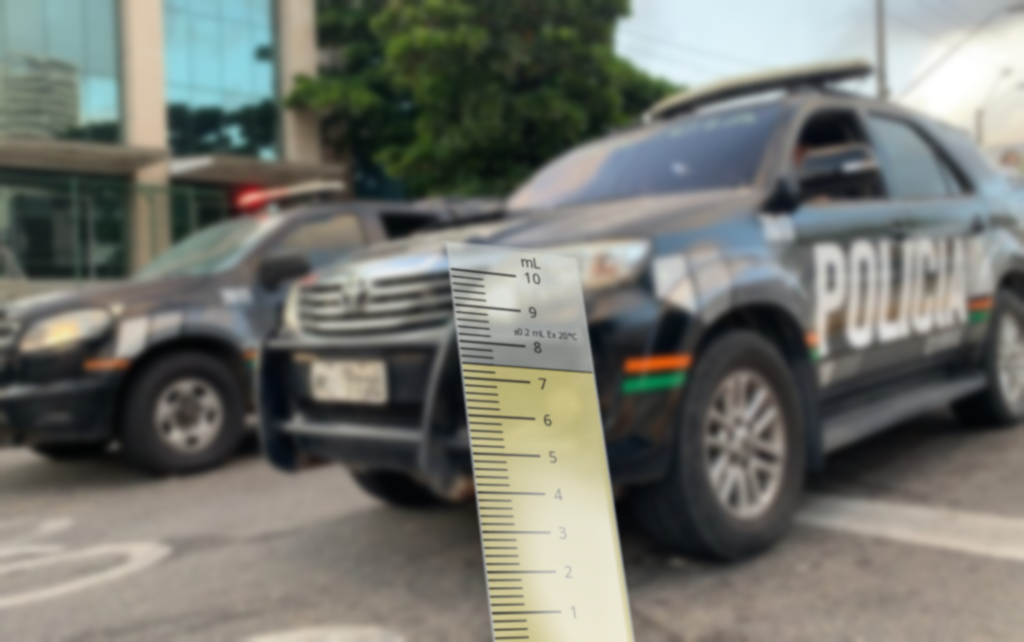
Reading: {"value": 7.4, "unit": "mL"}
